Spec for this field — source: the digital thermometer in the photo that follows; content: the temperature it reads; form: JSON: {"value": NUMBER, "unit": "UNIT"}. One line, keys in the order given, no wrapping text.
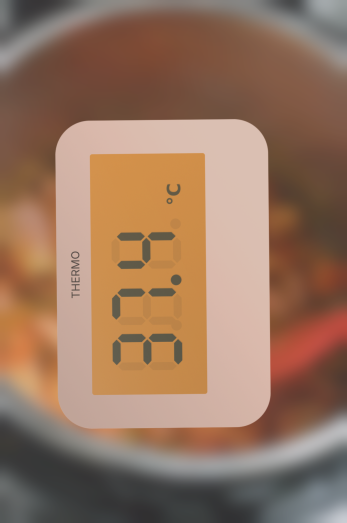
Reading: {"value": 37.4, "unit": "°C"}
